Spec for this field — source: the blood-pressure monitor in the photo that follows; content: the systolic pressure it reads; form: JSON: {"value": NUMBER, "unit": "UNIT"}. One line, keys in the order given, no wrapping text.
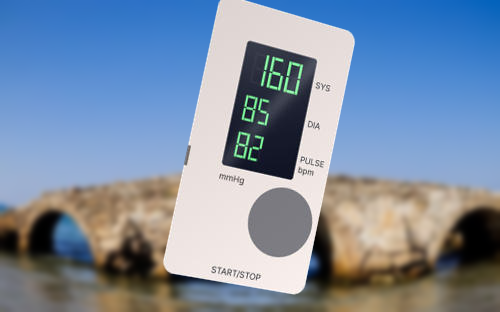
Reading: {"value": 160, "unit": "mmHg"}
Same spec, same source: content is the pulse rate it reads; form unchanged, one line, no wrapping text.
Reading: {"value": 82, "unit": "bpm"}
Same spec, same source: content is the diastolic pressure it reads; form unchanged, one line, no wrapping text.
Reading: {"value": 85, "unit": "mmHg"}
